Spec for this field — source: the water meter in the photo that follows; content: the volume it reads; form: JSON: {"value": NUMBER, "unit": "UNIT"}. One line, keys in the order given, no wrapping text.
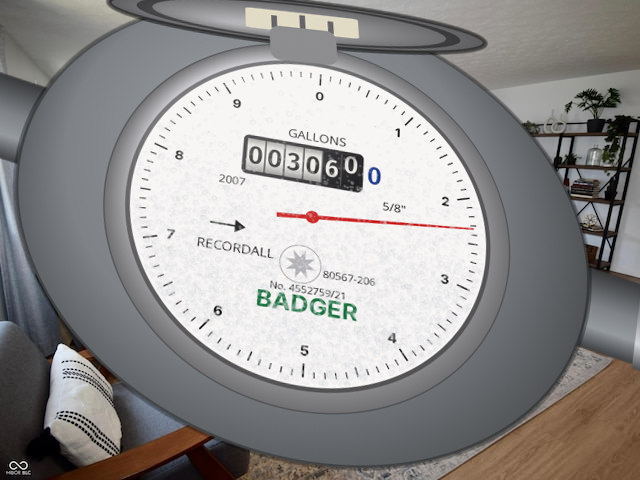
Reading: {"value": 30602.3, "unit": "gal"}
